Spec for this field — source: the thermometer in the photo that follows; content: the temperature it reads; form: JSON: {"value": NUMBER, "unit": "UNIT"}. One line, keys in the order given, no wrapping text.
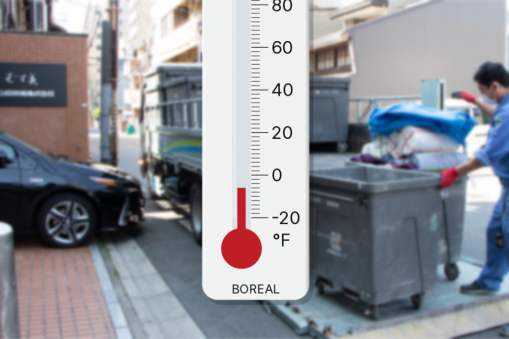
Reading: {"value": -6, "unit": "°F"}
